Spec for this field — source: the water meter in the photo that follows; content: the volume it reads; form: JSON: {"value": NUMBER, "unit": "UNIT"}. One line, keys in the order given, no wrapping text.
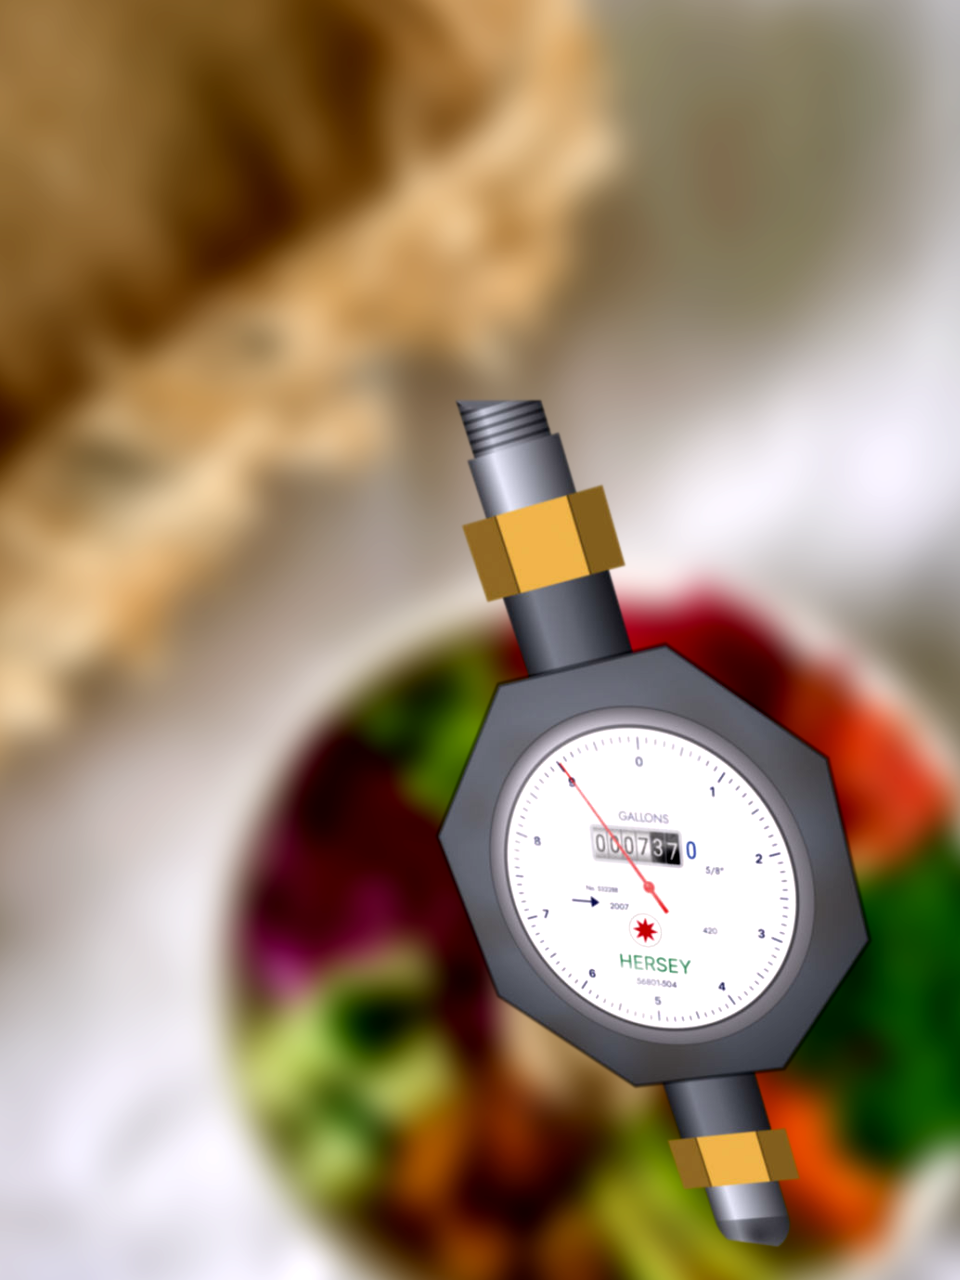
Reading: {"value": 7369.0, "unit": "gal"}
